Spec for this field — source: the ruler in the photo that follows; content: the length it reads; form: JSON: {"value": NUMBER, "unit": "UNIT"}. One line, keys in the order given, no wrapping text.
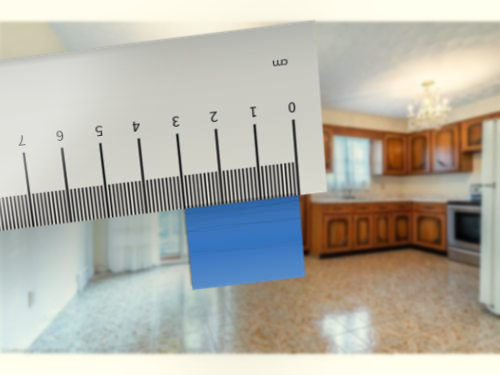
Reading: {"value": 3, "unit": "cm"}
